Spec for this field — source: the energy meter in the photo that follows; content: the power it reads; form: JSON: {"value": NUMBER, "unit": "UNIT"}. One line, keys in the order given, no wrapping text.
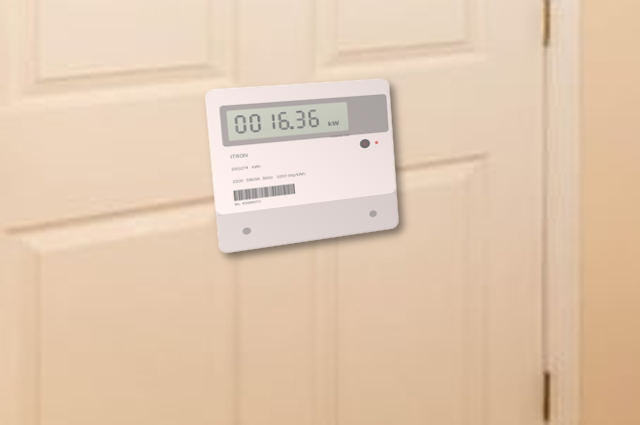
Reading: {"value": 16.36, "unit": "kW"}
